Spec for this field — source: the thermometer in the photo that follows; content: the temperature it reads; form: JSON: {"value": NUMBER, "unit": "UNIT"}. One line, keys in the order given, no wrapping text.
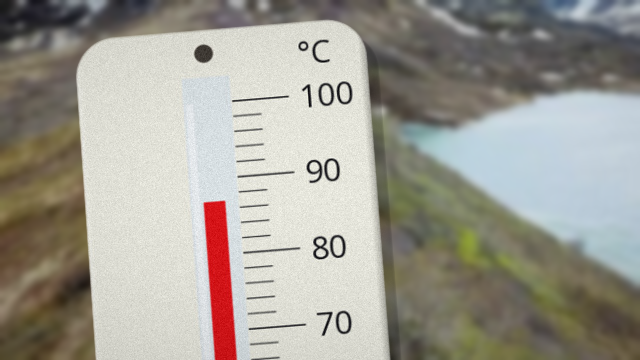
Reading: {"value": 87, "unit": "°C"}
